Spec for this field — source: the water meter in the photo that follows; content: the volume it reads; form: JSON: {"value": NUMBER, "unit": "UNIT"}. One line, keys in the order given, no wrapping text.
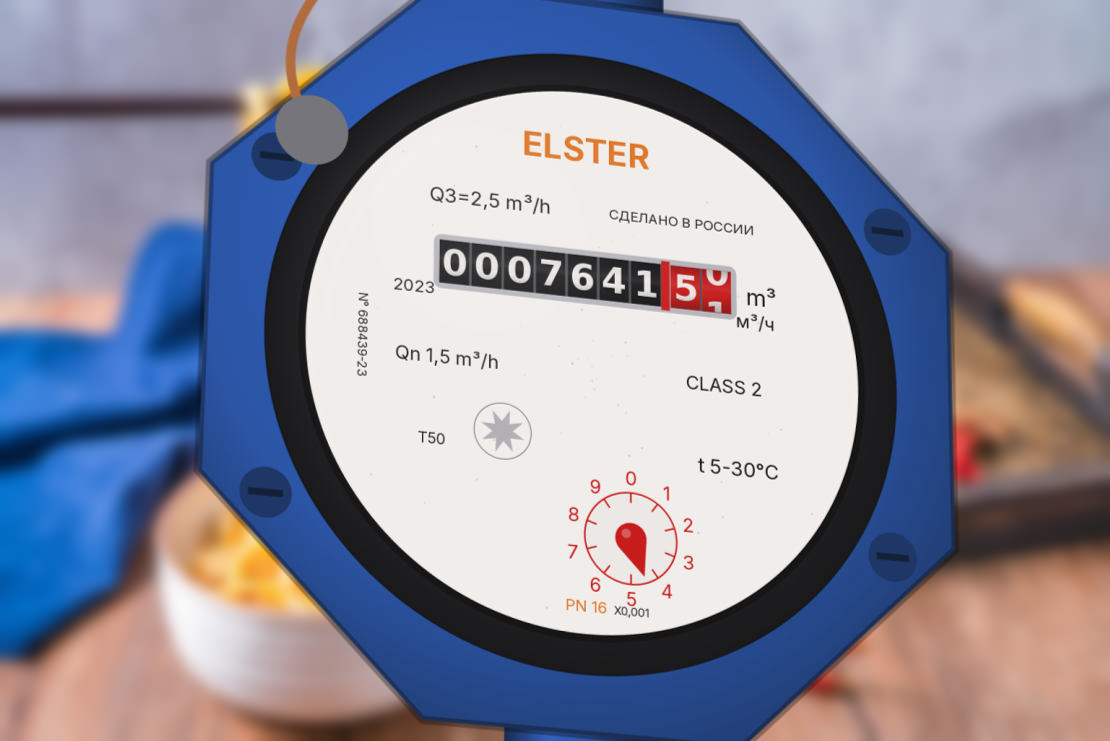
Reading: {"value": 7641.504, "unit": "m³"}
